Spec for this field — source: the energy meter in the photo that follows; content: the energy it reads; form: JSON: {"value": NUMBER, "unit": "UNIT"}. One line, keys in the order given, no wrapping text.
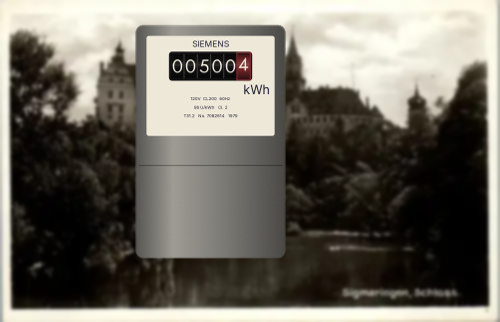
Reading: {"value": 500.4, "unit": "kWh"}
